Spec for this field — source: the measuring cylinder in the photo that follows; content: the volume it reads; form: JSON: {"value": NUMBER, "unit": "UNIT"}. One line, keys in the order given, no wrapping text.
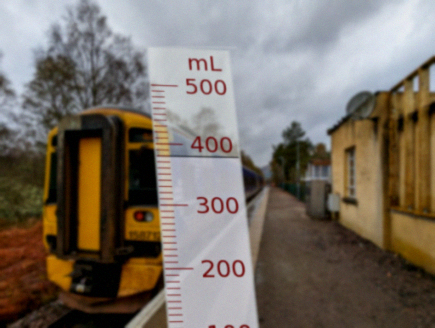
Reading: {"value": 380, "unit": "mL"}
